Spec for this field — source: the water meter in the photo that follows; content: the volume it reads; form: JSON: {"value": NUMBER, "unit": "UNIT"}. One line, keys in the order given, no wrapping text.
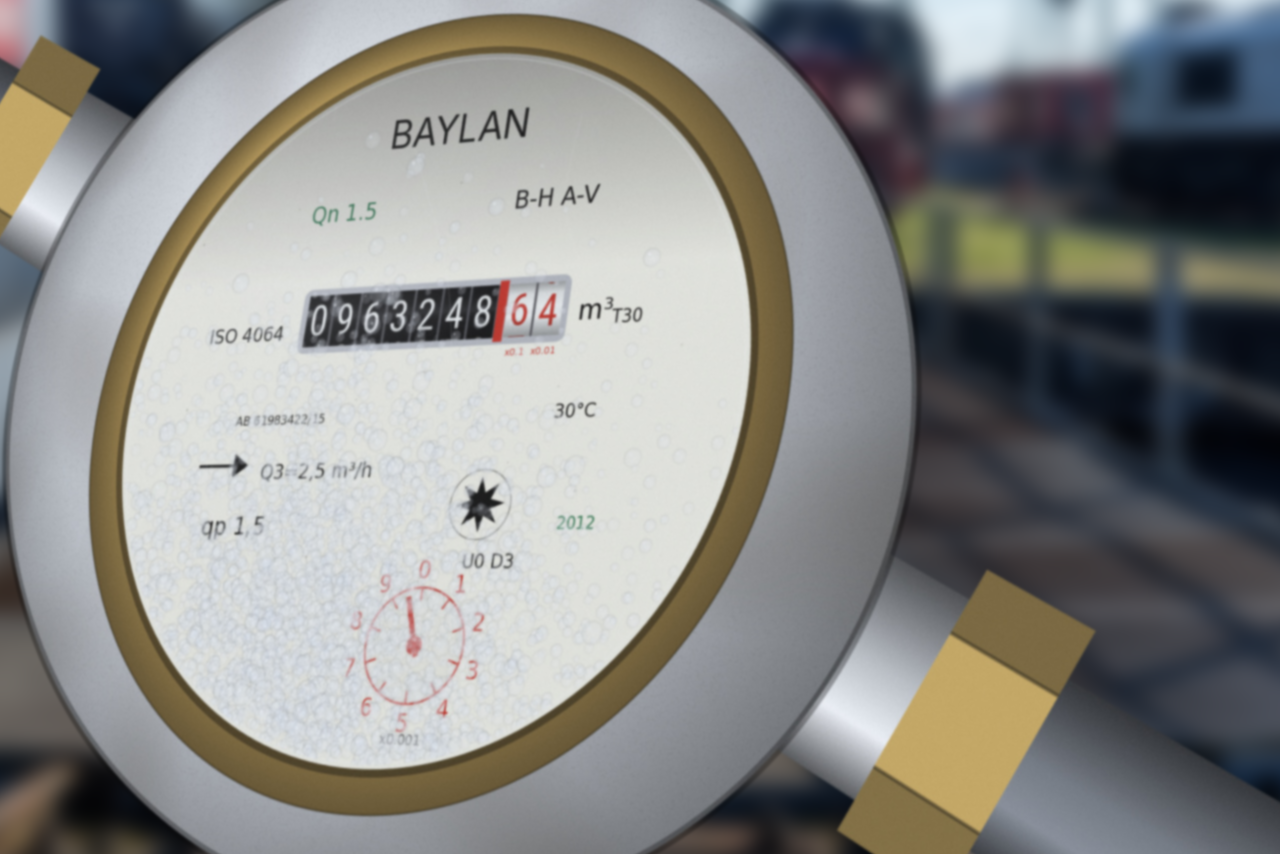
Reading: {"value": 963248.639, "unit": "m³"}
